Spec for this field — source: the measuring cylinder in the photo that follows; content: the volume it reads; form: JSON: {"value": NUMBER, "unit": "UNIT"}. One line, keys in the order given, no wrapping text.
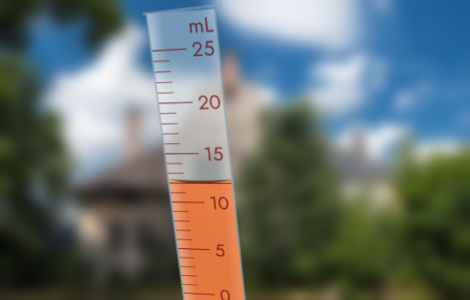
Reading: {"value": 12, "unit": "mL"}
